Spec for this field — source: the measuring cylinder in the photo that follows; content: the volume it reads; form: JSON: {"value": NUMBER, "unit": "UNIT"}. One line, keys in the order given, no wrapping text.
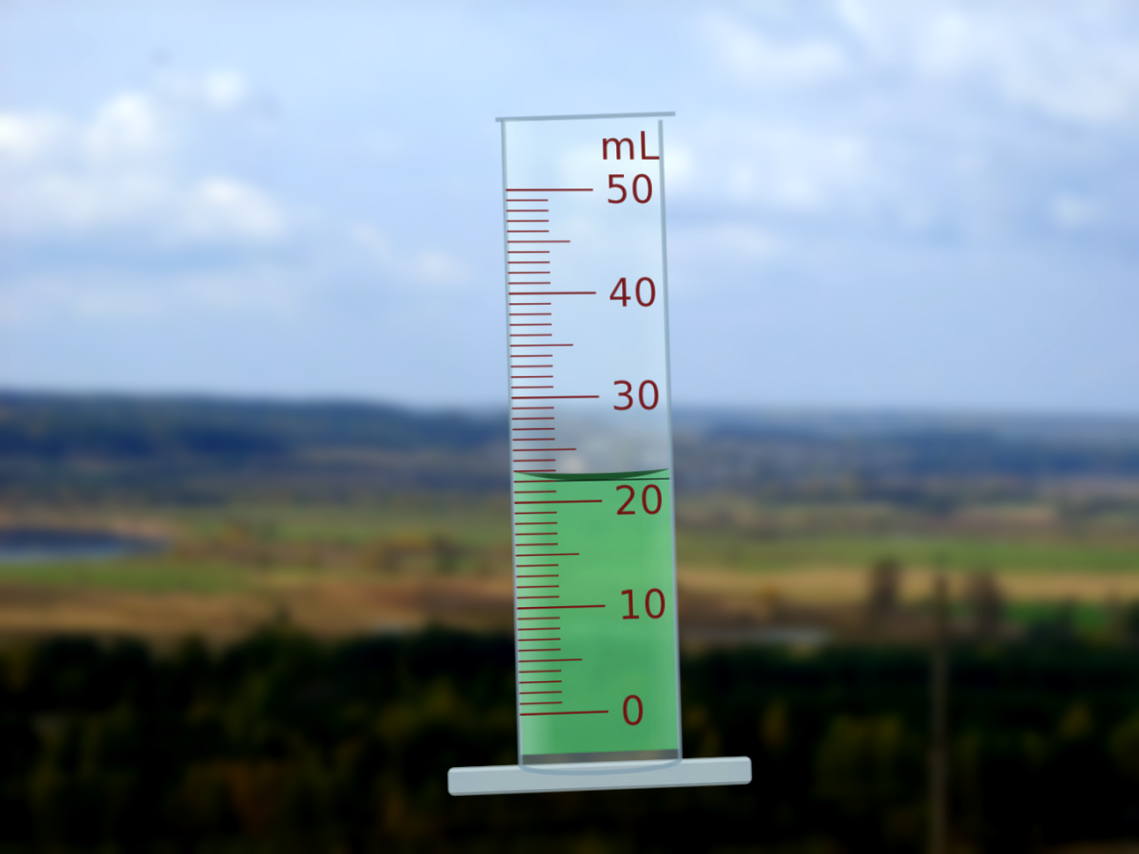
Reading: {"value": 22, "unit": "mL"}
